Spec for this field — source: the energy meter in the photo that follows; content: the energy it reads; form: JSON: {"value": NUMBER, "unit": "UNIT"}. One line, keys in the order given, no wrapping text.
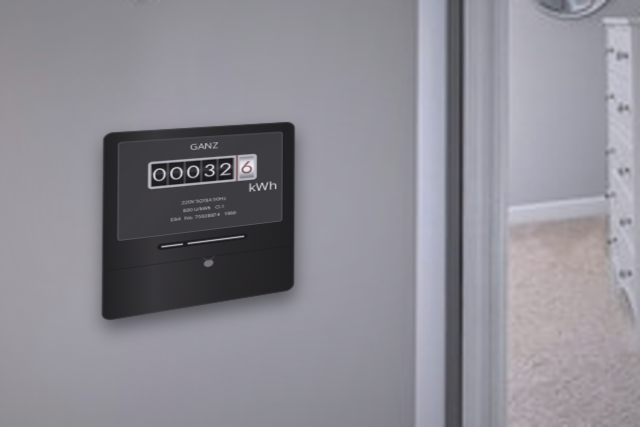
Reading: {"value": 32.6, "unit": "kWh"}
